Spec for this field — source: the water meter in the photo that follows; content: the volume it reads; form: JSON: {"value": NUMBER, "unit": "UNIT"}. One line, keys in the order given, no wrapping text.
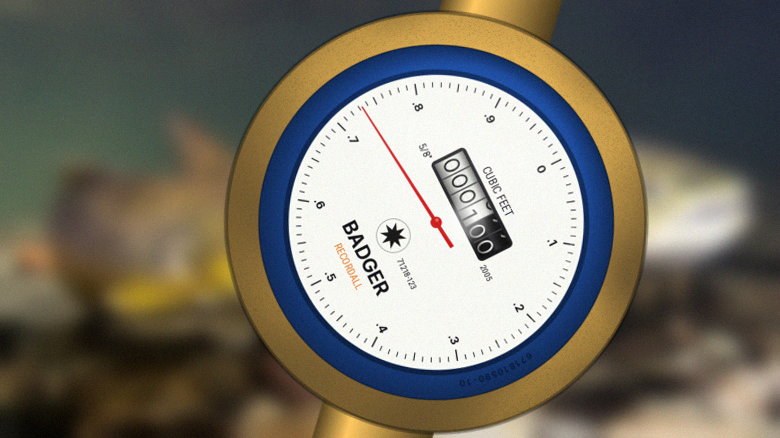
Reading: {"value": 99.73, "unit": "ft³"}
